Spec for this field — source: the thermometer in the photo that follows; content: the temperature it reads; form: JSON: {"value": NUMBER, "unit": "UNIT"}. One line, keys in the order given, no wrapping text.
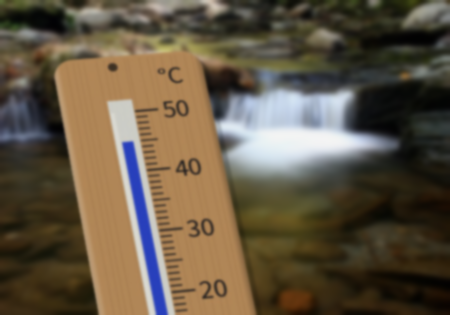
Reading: {"value": 45, "unit": "°C"}
